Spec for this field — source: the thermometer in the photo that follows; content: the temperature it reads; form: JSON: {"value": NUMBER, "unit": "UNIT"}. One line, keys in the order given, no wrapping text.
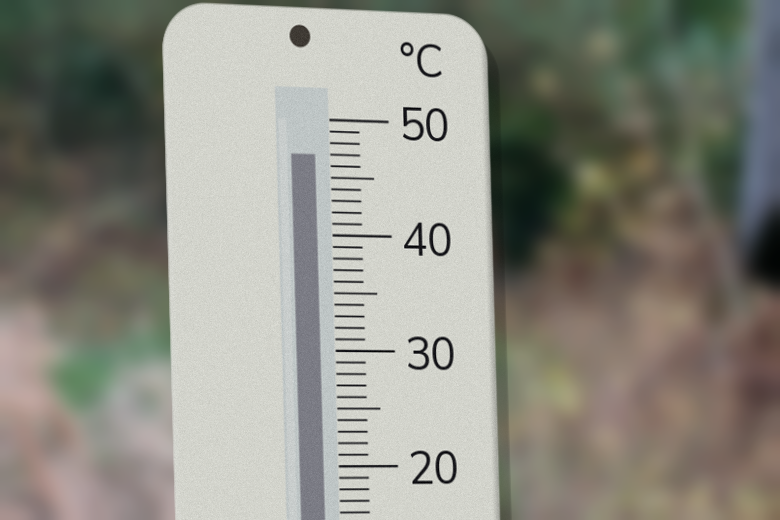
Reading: {"value": 47, "unit": "°C"}
